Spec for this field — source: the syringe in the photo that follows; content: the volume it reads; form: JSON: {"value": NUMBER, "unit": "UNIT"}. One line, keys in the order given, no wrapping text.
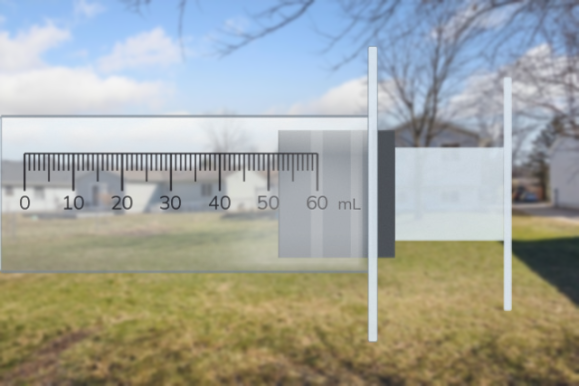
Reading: {"value": 52, "unit": "mL"}
